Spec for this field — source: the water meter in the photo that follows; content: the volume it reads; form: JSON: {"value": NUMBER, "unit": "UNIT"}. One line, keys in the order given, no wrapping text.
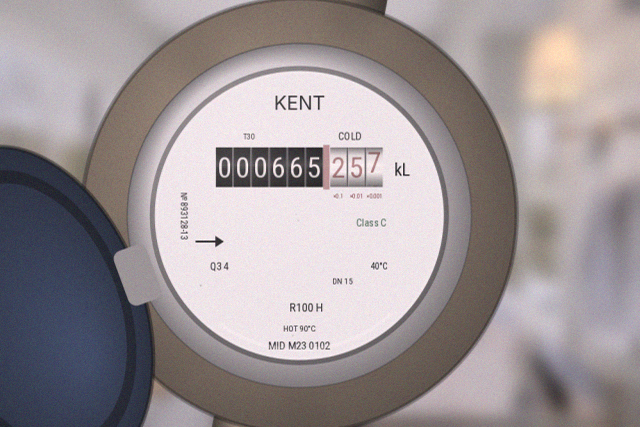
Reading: {"value": 665.257, "unit": "kL"}
